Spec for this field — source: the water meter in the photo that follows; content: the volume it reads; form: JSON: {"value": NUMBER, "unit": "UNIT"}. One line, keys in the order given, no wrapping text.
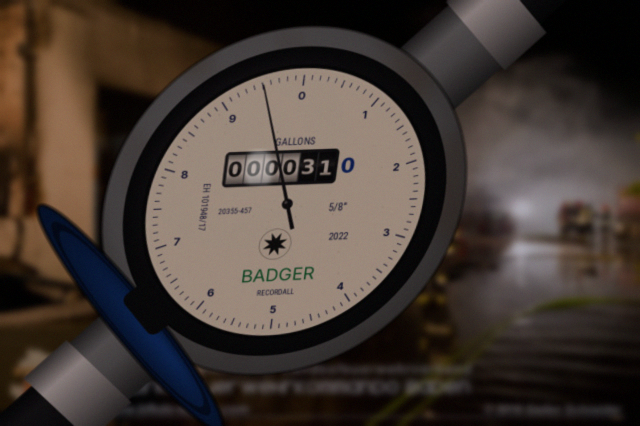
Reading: {"value": 309.5, "unit": "gal"}
